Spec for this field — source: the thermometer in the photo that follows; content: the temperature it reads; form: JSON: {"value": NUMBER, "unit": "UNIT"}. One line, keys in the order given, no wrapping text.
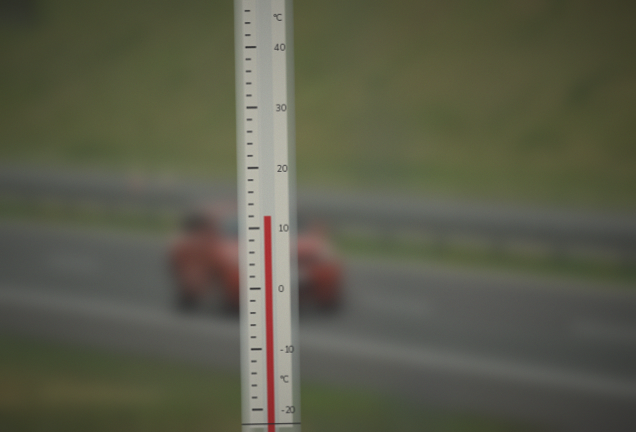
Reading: {"value": 12, "unit": "°C"}
